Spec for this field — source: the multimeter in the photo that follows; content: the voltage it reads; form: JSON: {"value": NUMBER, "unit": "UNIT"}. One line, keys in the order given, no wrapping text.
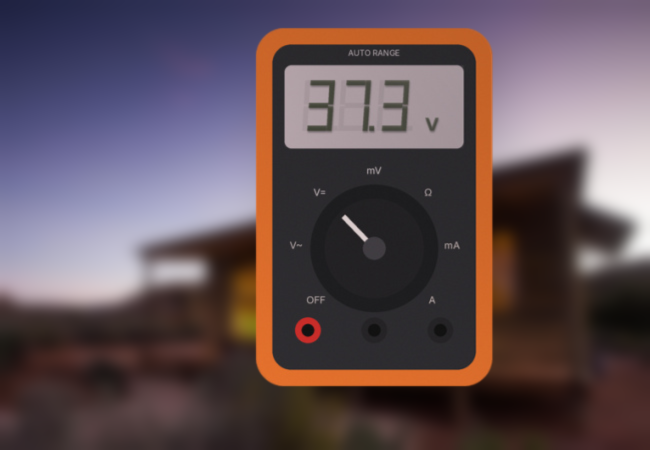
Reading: {"value": 37.3, "unit": "V"}
